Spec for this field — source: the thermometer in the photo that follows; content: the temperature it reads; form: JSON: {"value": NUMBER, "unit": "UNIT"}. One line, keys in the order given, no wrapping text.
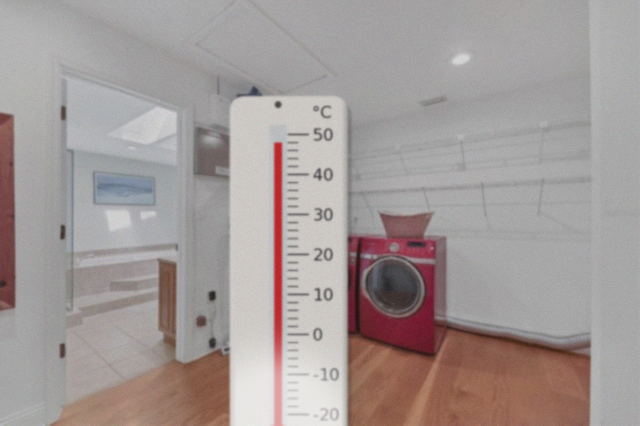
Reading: {"value": 48, "unit": "°C"}
